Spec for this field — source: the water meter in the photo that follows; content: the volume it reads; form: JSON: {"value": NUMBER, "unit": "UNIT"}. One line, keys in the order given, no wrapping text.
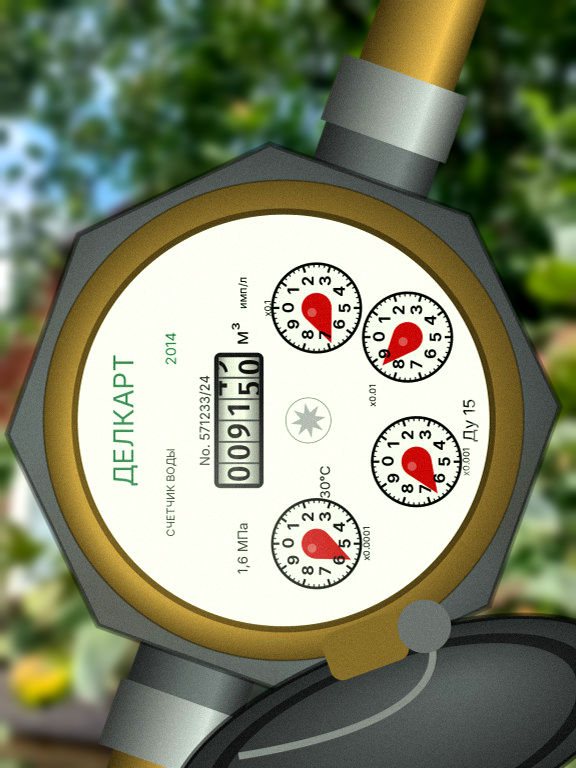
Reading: {"value": 9149.6865, "unit": "m³"}
